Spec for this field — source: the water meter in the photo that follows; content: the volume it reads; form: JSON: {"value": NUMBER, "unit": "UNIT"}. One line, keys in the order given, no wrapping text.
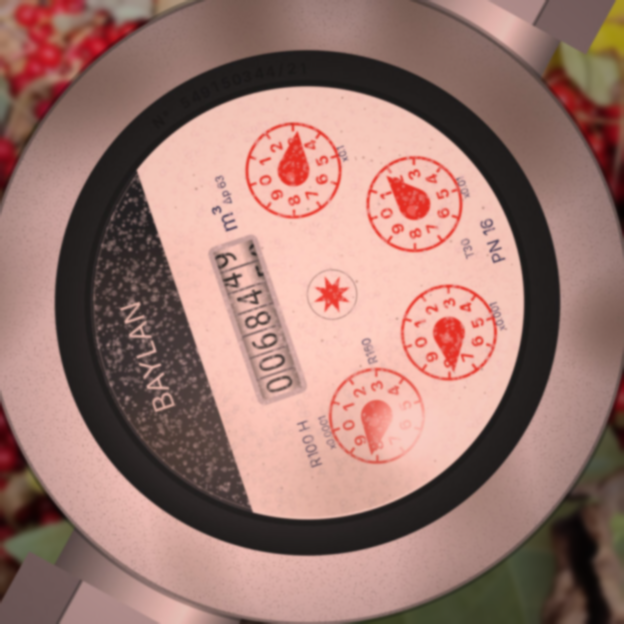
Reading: {"value": 68449.3178, "unit": "m³"}
